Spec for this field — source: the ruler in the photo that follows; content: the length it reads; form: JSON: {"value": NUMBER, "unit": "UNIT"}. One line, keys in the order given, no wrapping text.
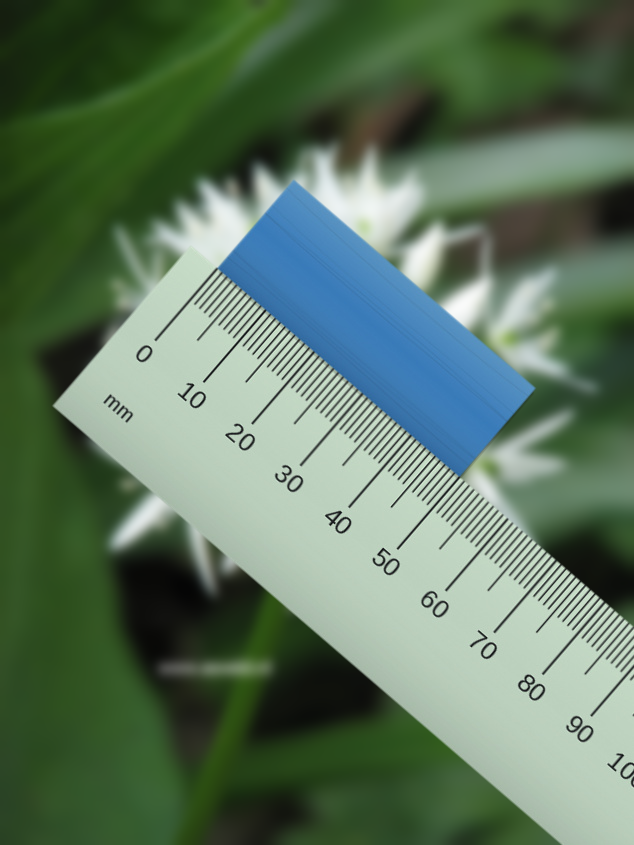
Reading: {"value": 50, "unit": "mm"}
